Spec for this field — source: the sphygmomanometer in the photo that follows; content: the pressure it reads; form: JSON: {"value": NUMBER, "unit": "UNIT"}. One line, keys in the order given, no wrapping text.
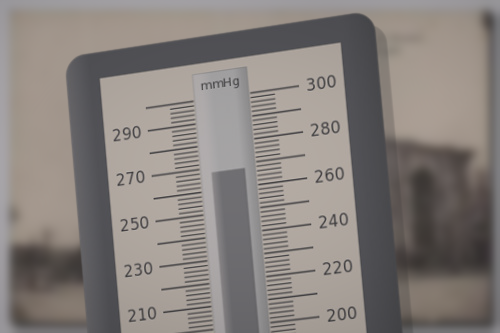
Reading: {"value": 268, "unit": "mmHg"}
